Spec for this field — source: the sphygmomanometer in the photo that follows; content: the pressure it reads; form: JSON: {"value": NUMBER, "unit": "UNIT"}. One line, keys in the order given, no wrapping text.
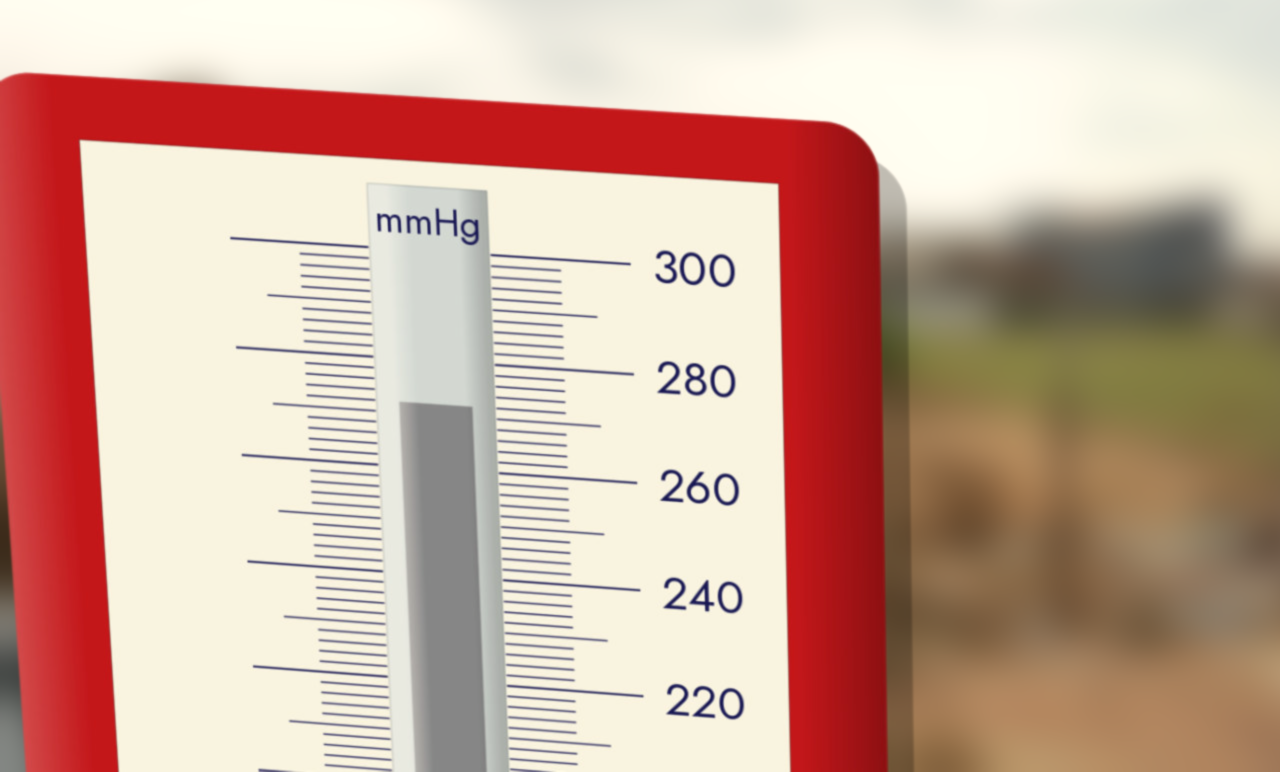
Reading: {"value": 272, "unit": "mmHg"}
